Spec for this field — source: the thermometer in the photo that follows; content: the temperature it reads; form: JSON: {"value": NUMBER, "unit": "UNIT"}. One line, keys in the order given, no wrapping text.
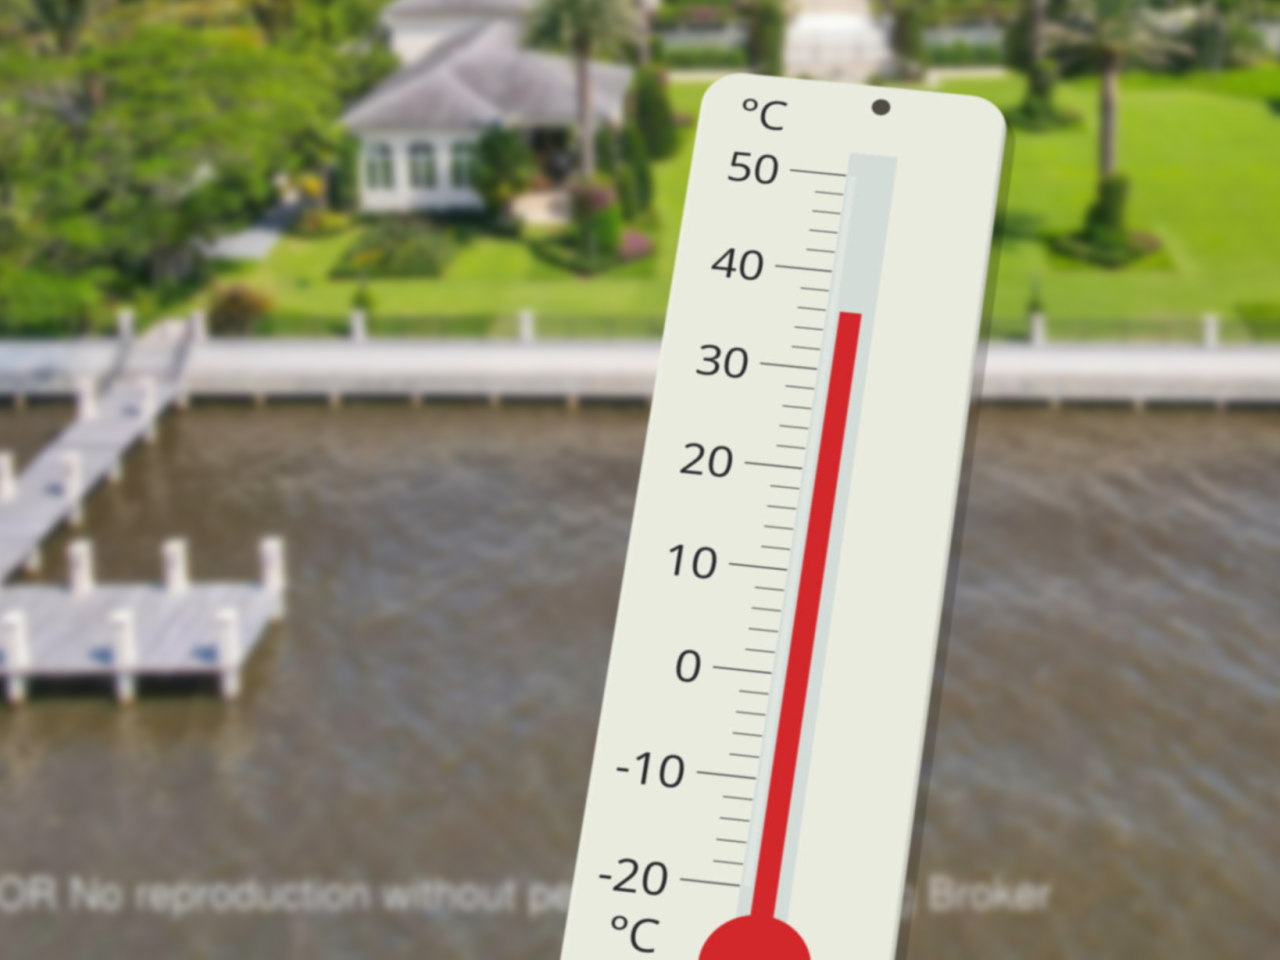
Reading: {"value": 36, "unit": "°C"}
